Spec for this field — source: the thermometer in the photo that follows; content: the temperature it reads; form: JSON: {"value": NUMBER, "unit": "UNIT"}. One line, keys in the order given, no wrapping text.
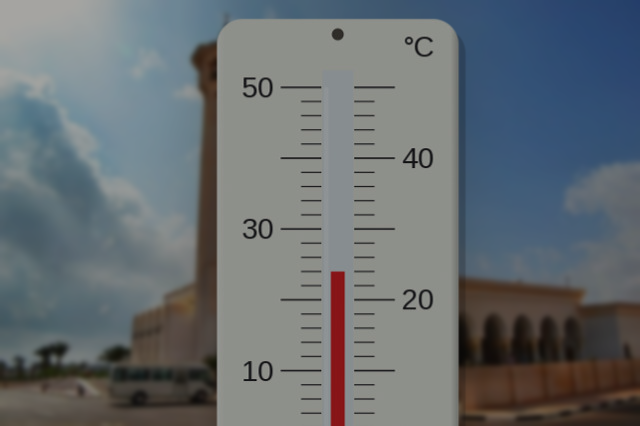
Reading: {"value": 24, "unit": "°C"}
